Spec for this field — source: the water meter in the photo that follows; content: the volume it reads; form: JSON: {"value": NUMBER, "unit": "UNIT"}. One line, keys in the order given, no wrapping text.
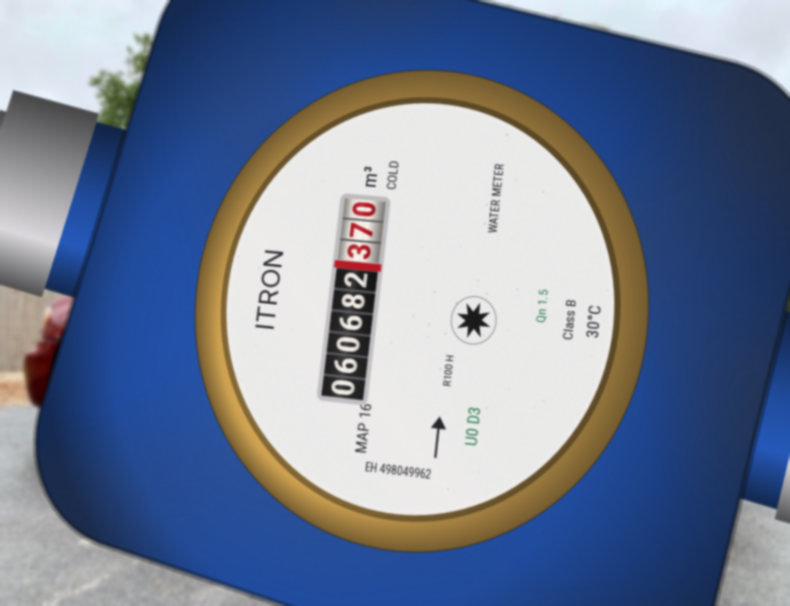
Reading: {"value": 60682.370, "unit": "m³"}
